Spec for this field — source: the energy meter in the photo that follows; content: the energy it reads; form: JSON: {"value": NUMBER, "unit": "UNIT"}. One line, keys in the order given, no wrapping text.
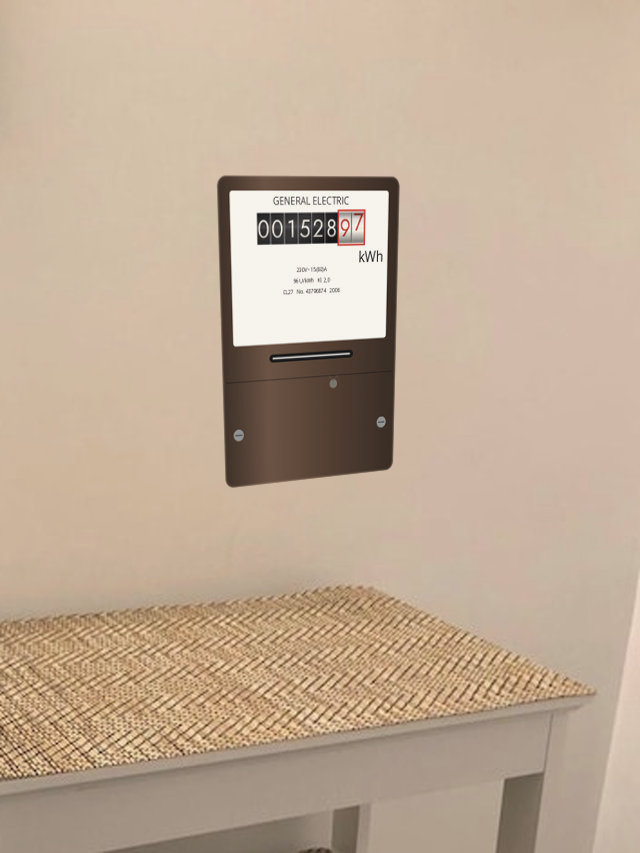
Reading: {"value": 1528.97, "unit": "kWh"}
